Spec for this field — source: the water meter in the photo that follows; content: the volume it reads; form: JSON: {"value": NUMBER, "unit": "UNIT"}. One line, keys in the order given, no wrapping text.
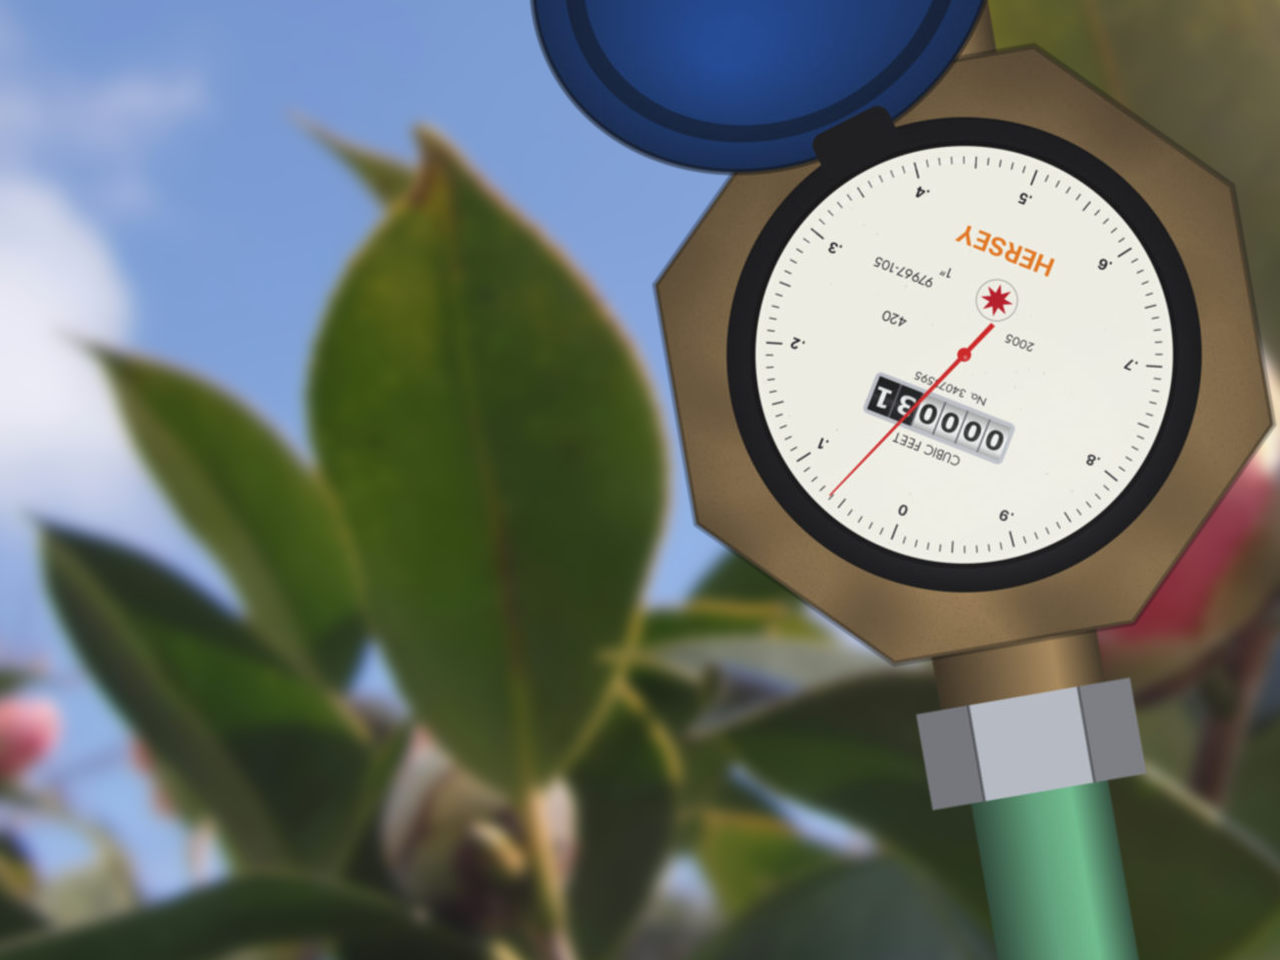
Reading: {"value": 31.06, "unit": "ft³"}
